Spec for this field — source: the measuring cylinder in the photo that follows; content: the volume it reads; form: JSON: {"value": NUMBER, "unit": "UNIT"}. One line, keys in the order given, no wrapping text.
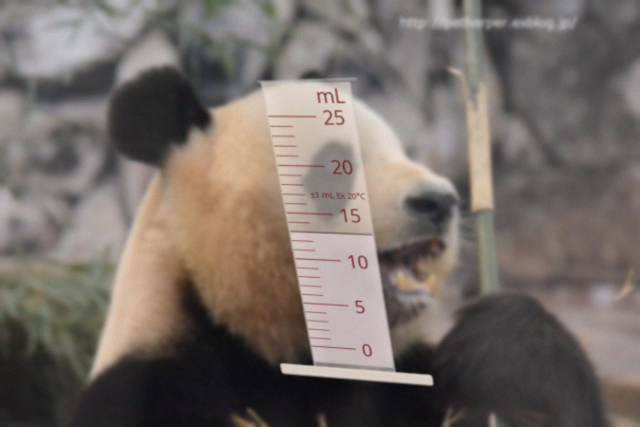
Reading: {"value": 13, "unit": "mL"}
